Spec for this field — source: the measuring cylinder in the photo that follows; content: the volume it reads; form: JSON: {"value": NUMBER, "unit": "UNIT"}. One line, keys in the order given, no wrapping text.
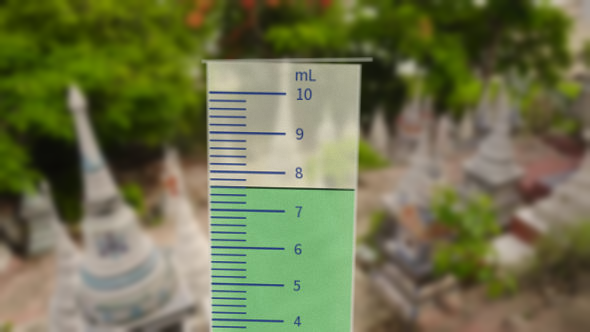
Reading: {"value": 7.6, "unit": "mL"}
